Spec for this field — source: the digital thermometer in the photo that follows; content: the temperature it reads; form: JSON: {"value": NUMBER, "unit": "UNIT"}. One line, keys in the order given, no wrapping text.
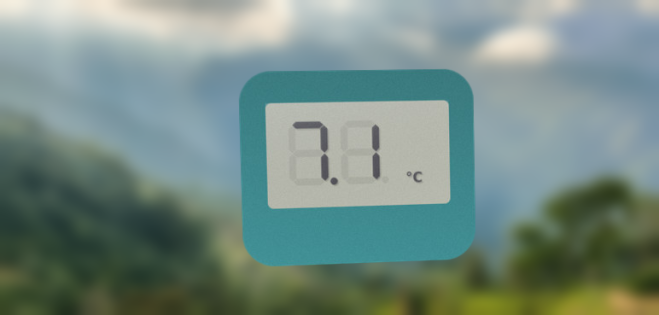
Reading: {"value": 7.1, "unit": "°C"}
